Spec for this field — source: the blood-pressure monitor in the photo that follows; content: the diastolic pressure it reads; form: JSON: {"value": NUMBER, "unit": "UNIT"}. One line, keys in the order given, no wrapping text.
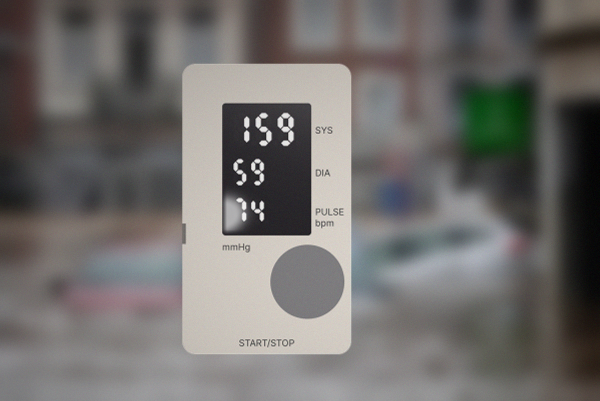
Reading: {"value": 59, "unit": "mmHg"}
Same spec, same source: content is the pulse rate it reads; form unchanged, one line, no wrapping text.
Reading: {"value": 74, "unit": "bpm"}
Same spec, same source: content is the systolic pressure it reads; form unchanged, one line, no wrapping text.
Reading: {"value": 159, "unit": "mmHg"}
